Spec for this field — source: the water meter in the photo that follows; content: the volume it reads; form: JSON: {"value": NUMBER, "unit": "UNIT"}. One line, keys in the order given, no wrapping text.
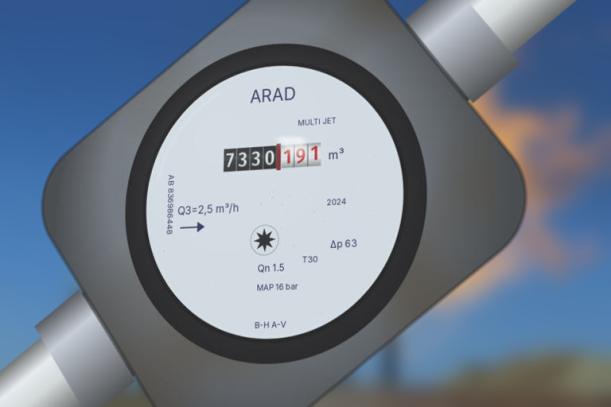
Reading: {"value": 7330.191, "unit": "m³"}
